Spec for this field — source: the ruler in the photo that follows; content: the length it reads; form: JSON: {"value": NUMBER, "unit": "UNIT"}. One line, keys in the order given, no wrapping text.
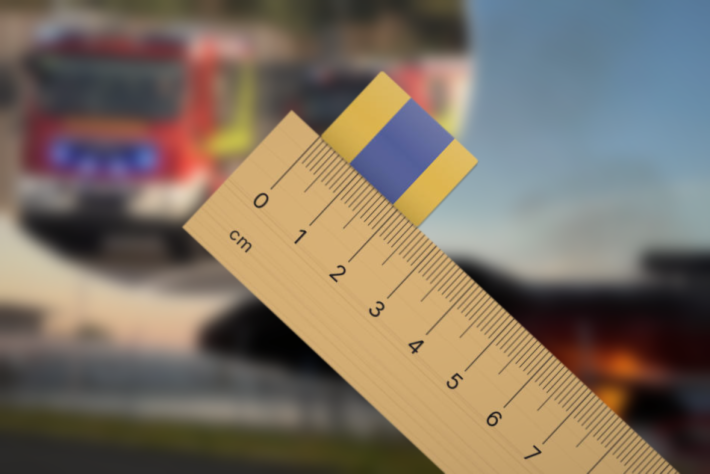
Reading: {"value": 2.5, "unit": "cm"}
